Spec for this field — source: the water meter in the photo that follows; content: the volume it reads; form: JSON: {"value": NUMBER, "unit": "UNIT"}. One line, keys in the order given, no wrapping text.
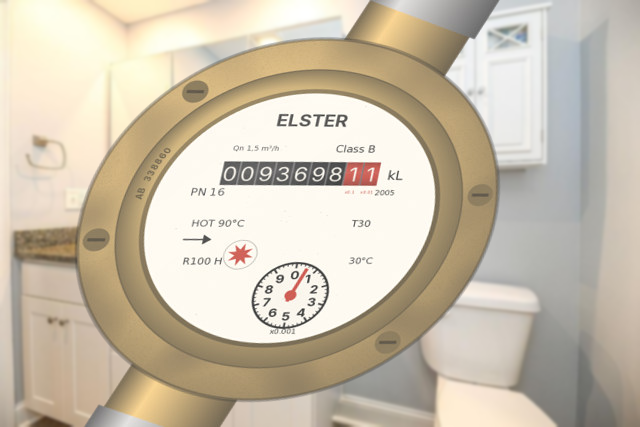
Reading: {"value": 93698.110, "unit": "kL"}
